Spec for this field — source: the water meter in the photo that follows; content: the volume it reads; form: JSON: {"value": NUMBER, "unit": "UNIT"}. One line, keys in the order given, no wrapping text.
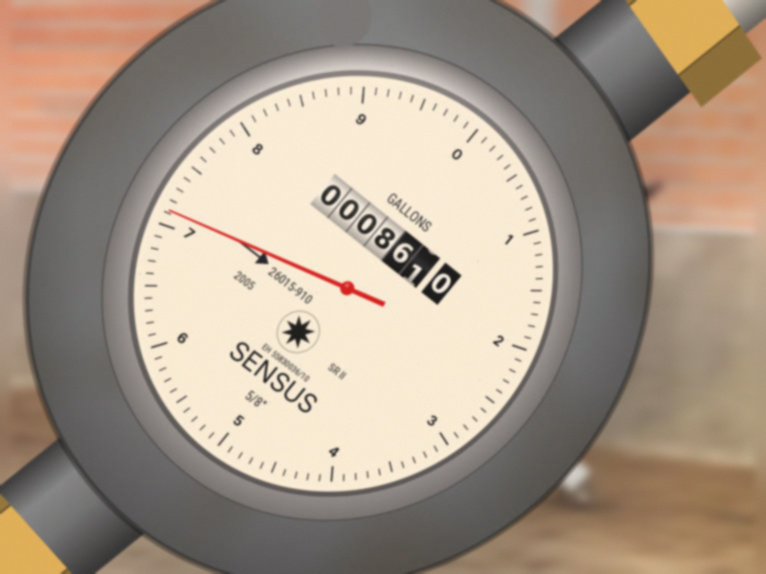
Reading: {"value": 8607.1, "unit": "gal"}
